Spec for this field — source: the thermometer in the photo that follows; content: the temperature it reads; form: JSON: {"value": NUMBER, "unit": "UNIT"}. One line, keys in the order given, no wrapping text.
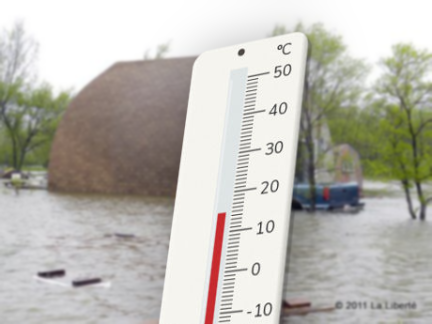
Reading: {"value": 15, "unit": "°C"}
